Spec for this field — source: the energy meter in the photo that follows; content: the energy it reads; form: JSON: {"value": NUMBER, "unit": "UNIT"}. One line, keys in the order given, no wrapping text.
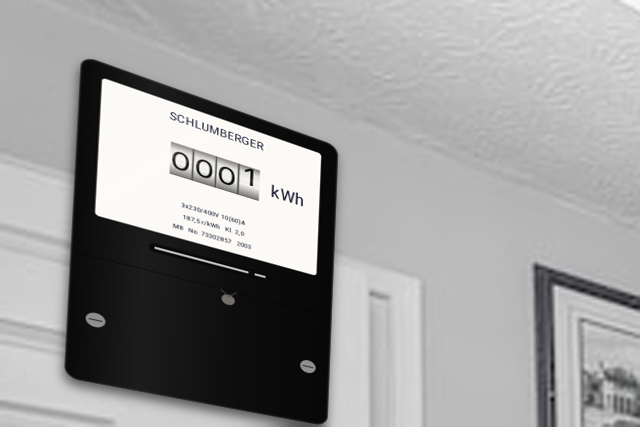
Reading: {"value": 1, "unit": "kWh"}
